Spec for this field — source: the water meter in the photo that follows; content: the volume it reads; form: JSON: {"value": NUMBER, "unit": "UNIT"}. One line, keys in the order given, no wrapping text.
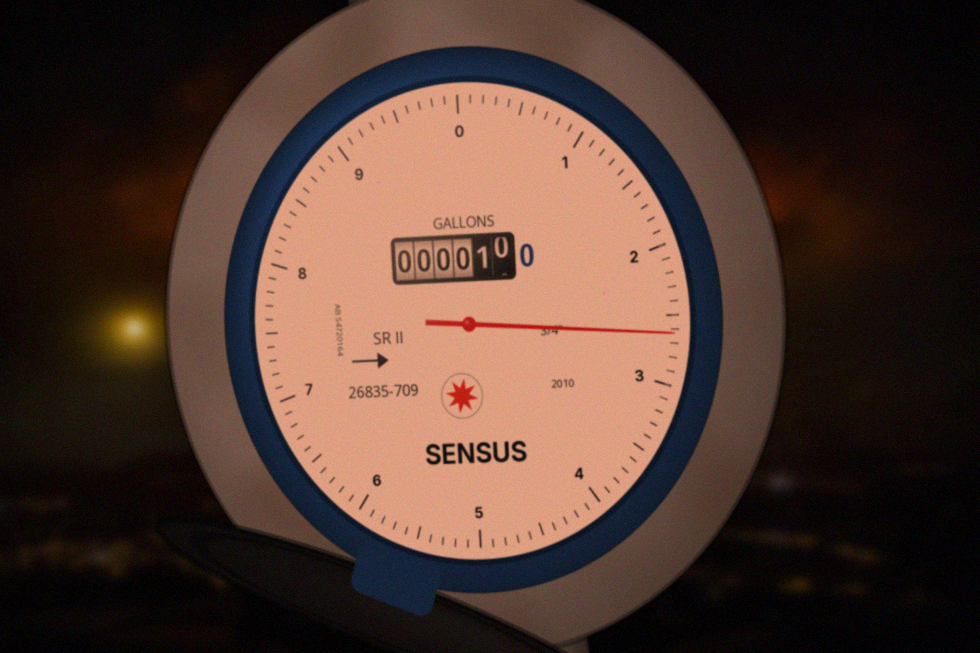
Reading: {"value": 102.6, "unit": "gal"}
